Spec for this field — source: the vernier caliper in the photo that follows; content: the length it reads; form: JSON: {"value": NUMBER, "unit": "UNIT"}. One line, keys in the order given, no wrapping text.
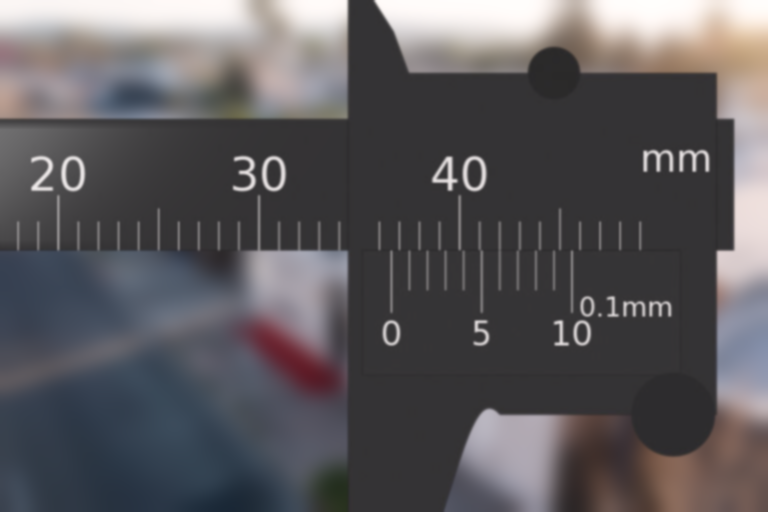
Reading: {"value": 36.6, "unit": "mm"}
